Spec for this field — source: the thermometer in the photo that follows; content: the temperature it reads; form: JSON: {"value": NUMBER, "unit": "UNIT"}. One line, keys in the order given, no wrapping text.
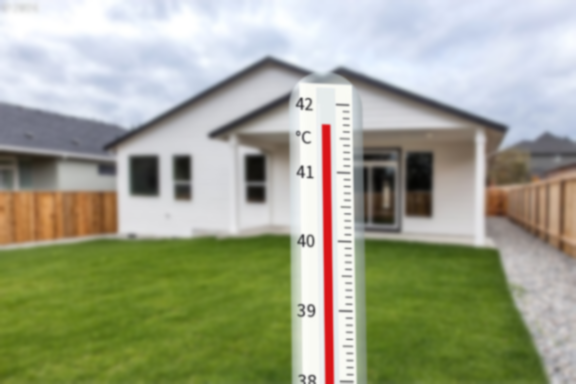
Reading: {"value": 41.7, "unit": "°C"}
